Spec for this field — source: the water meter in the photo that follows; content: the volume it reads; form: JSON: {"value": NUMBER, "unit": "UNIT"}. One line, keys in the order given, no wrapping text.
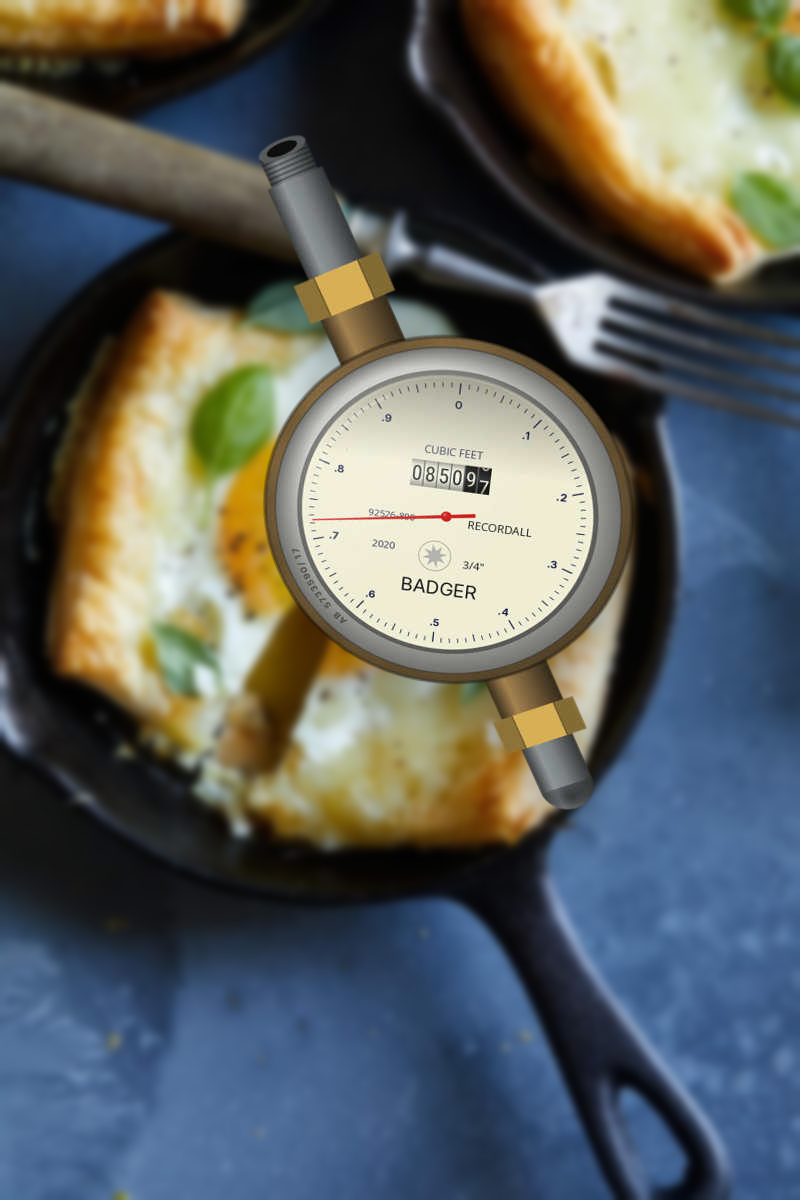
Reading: {"value": 85096.72, "unit": "ft³"}
